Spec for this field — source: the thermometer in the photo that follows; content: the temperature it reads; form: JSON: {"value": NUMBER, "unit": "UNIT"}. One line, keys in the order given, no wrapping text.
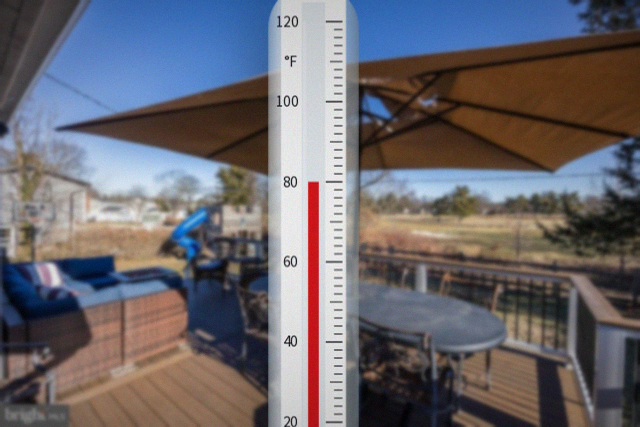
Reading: {"value": 80, "unit": "°F"}
